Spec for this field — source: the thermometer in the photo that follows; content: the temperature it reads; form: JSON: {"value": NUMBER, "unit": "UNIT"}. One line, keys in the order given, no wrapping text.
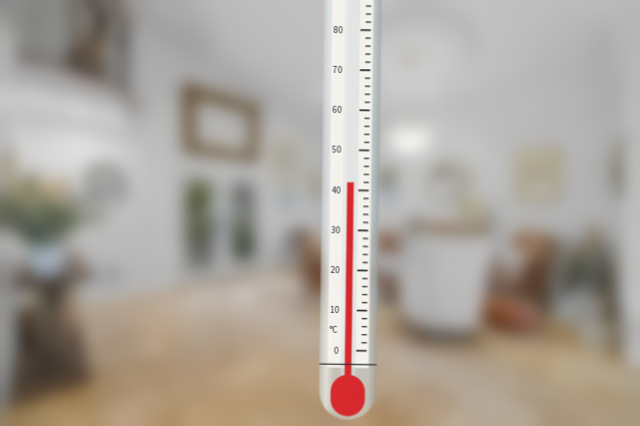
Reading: {"value": 42, "unit": "°C"}
